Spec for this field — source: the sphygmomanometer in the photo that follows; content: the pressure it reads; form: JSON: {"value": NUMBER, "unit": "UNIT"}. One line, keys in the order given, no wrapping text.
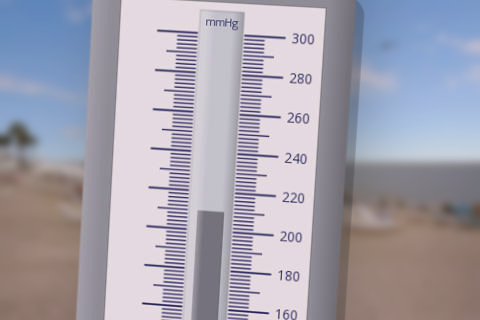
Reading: {"value": 210, "unit": "mmHg"}
